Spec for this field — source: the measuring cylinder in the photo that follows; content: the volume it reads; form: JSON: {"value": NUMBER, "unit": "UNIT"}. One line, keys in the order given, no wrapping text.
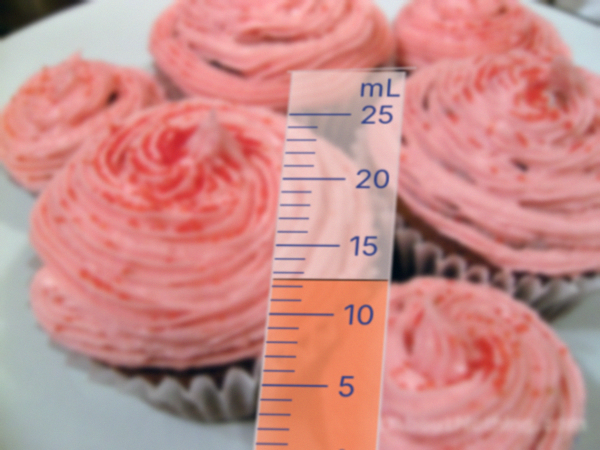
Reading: {"value": 12.5, "unit": "mL"}
